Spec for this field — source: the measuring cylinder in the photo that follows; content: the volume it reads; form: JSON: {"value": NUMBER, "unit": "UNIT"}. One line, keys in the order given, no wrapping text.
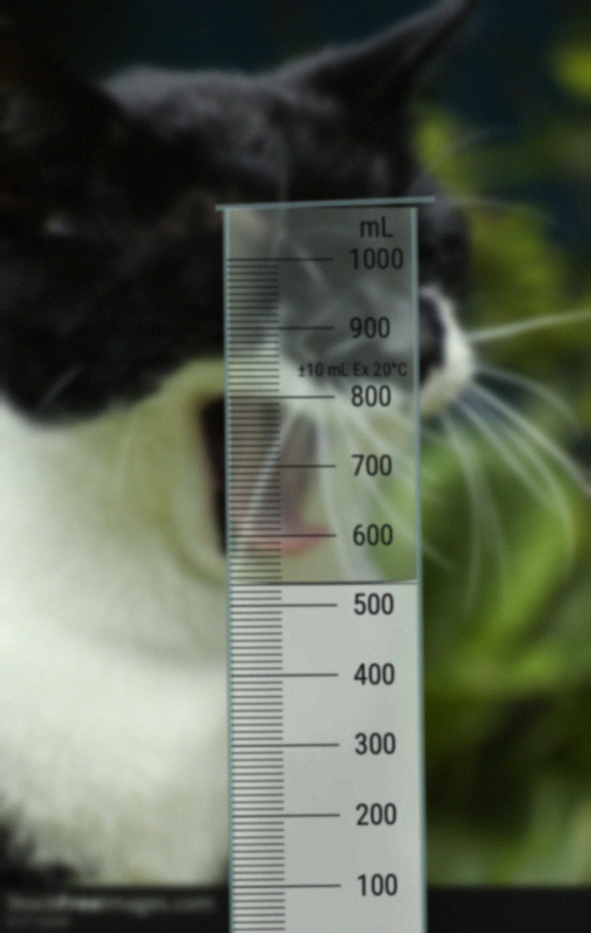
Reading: {"value": 530, "unit": "mL"}
